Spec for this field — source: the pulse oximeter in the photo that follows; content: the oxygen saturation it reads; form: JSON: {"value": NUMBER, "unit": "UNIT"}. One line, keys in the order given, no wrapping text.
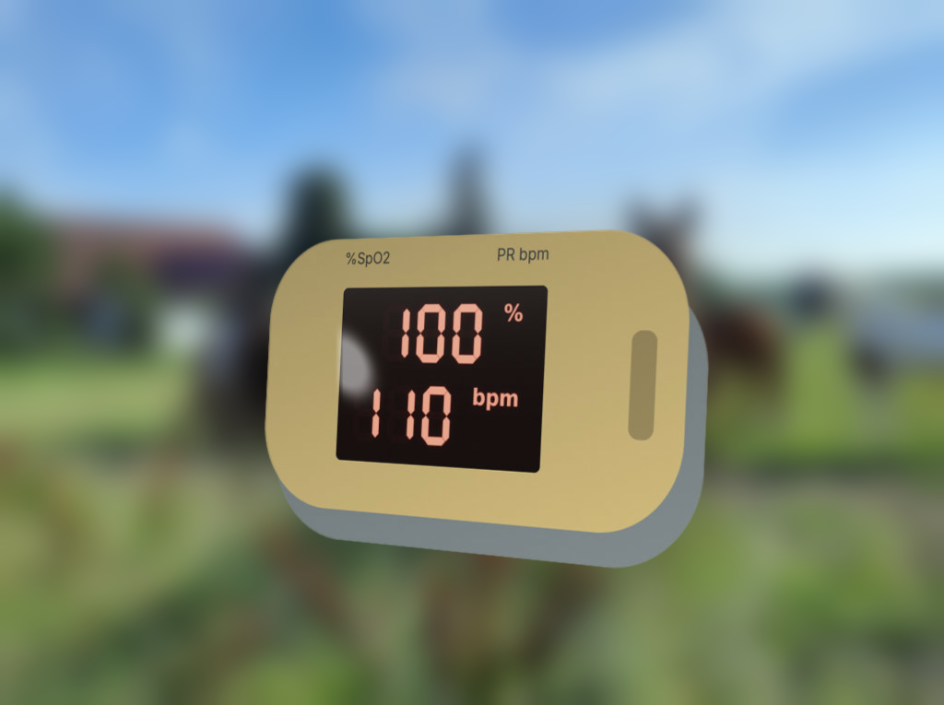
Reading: {"value": 100, "unit": "%"}
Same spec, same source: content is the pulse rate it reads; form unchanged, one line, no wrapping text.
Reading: {"value": 110, "unit": "bpm"}
